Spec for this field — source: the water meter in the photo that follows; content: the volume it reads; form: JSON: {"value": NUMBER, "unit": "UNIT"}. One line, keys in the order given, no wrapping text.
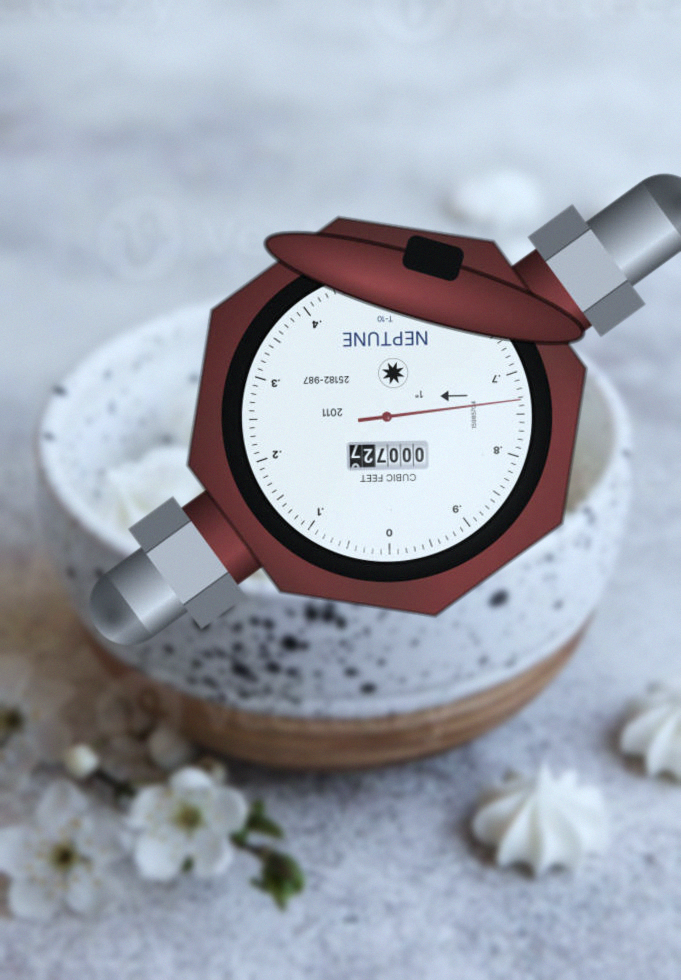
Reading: {"value": 726.73, "unit": "ft³"}
